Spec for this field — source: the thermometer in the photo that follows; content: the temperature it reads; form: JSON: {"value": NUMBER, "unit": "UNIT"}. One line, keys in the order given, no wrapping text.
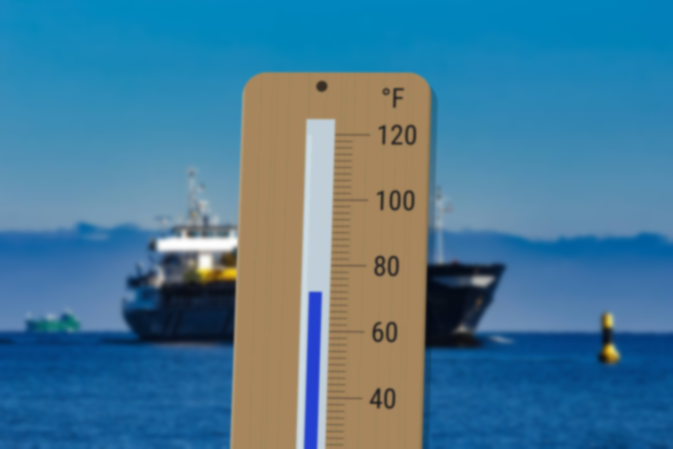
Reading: {"value": 72, "unit": "°F"}
